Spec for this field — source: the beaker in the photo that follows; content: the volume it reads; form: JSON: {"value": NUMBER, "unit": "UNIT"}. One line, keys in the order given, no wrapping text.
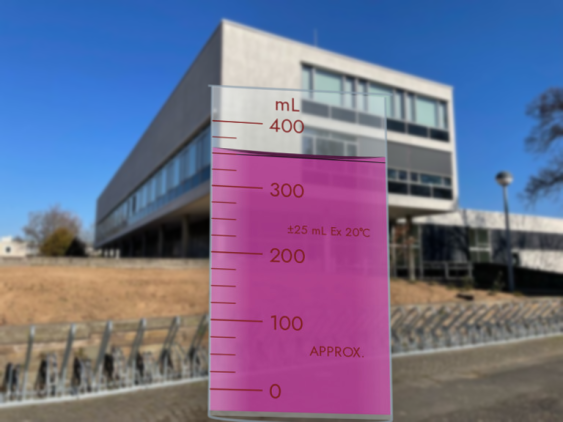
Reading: {"value": 350, "unit": "mL"}
